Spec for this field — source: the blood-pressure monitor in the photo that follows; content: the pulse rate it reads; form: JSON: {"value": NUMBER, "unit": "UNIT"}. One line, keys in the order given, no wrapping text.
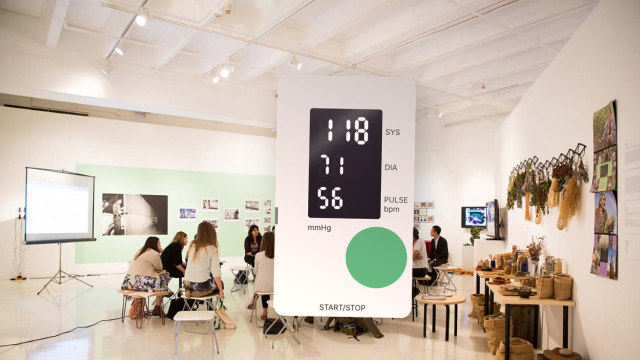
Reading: {"value": 56, "unit": "bpm"}
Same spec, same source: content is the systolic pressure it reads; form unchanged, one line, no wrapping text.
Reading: {"value": 118, "unit": "mmHg"}
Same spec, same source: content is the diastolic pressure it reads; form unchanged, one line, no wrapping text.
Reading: {"value": 71, "unit": "mmHg"}
